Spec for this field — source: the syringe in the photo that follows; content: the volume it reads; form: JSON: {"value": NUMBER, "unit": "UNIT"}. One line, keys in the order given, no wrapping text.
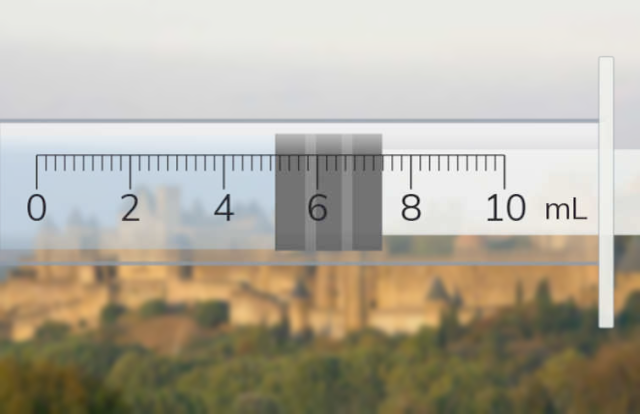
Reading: {"value": 5.1, "unit": "mL"}
